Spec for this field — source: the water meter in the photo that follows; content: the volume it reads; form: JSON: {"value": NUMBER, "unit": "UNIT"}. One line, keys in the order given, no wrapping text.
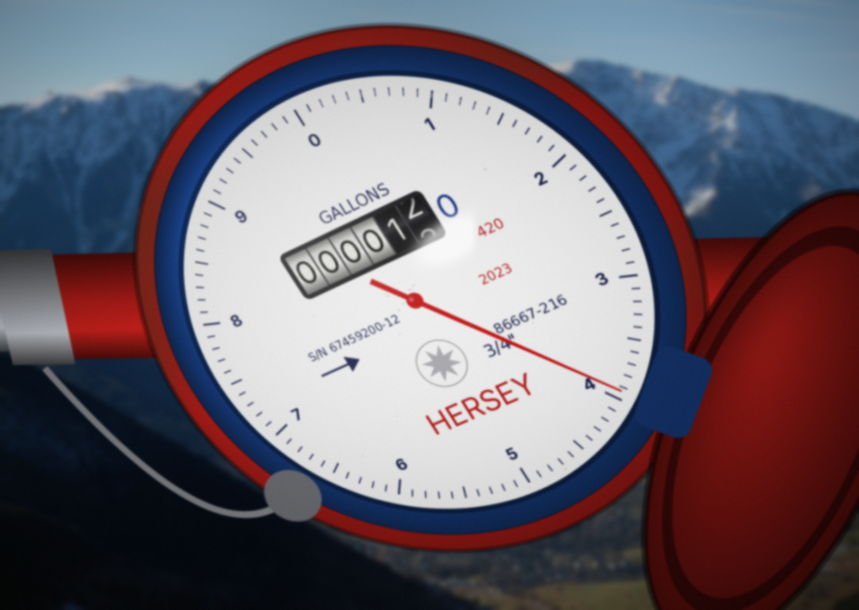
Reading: {"value": 123.9, "unit": "gal"}
